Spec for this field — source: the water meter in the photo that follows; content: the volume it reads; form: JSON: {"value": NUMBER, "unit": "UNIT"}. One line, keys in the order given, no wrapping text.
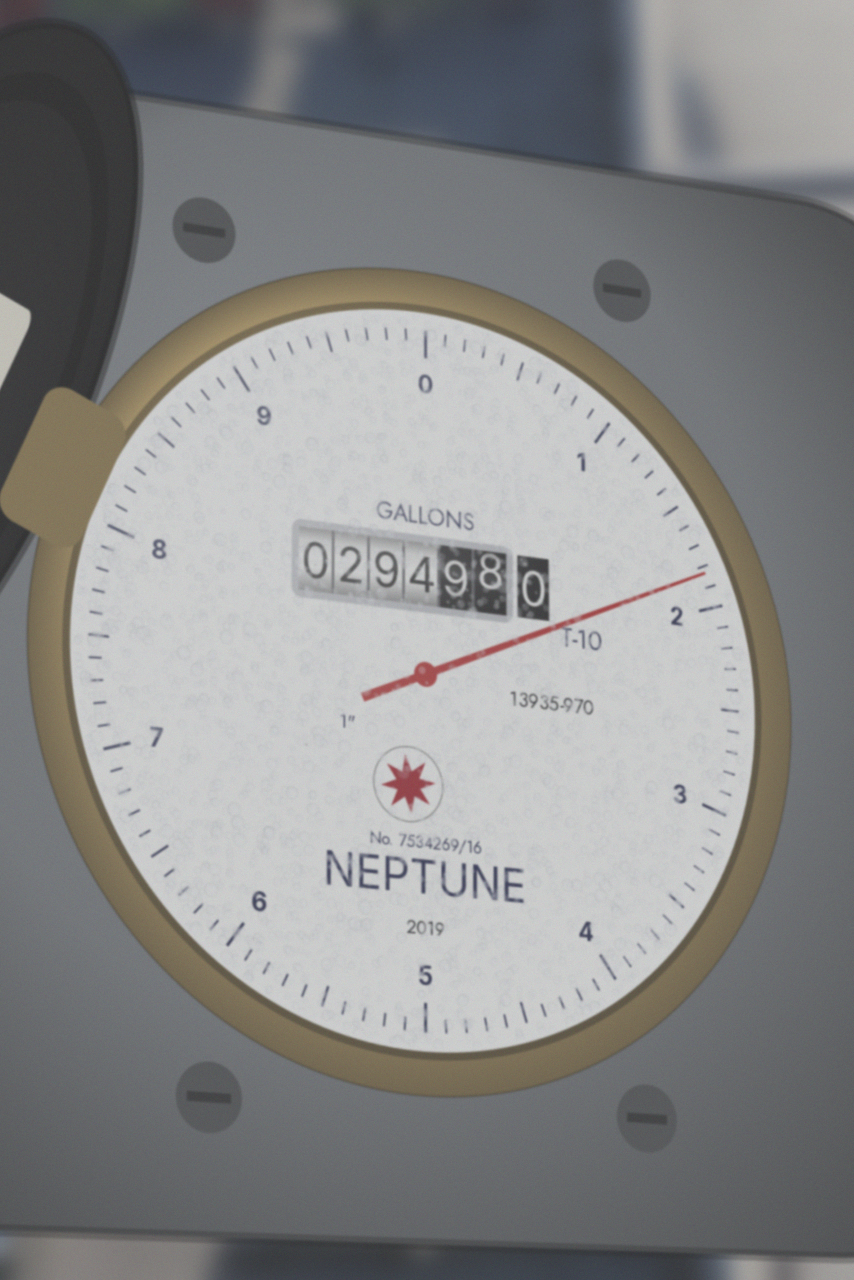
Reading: {"value": 294981.8, "unit": "gal"}
